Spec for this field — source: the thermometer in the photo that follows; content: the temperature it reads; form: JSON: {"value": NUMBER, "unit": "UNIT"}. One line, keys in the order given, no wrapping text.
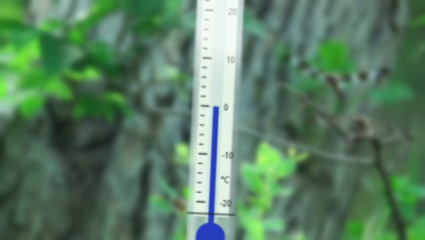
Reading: {"value": 0, "unit": "°C"}
